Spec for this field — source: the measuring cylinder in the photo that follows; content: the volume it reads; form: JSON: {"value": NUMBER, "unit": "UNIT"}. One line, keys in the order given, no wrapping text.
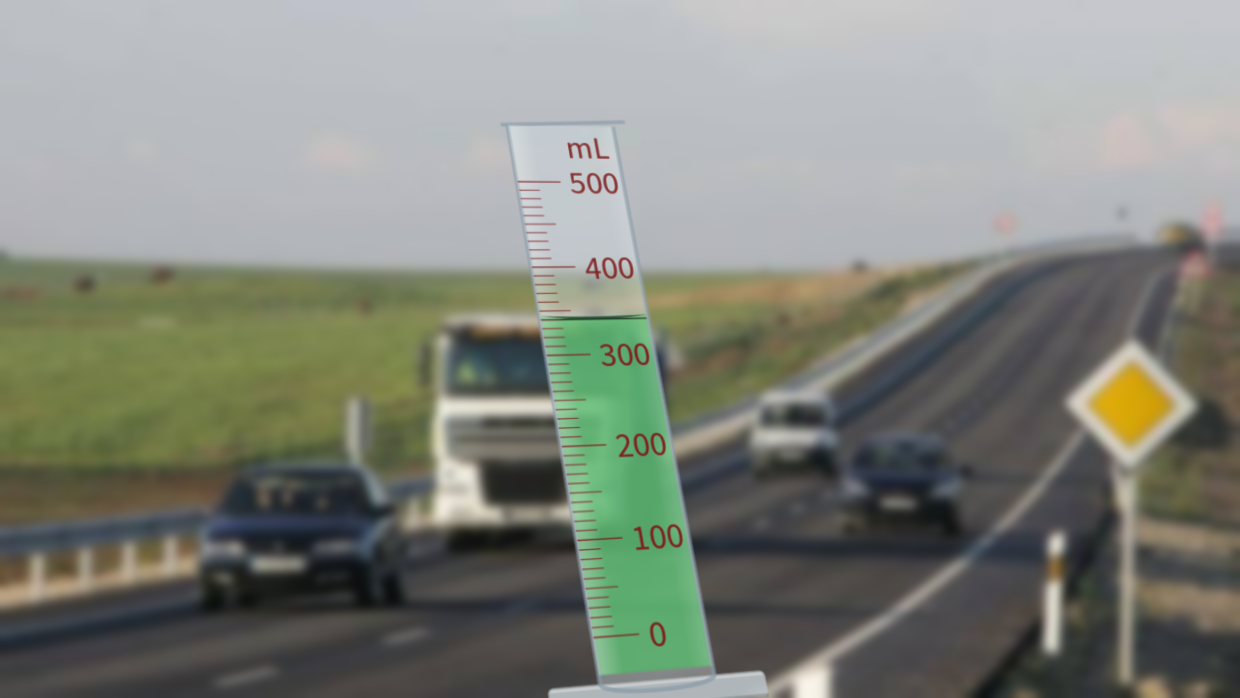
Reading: {"value": 340, "unit": "mL"}
